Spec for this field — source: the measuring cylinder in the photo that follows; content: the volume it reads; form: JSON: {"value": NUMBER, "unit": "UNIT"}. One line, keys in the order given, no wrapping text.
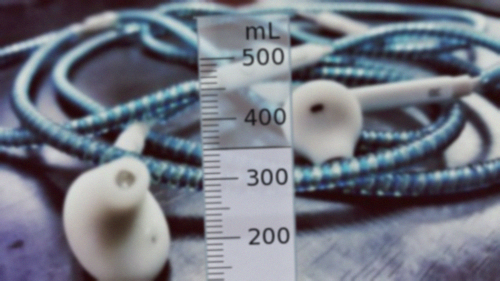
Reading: {"value": 350, "unit": "mL"}
